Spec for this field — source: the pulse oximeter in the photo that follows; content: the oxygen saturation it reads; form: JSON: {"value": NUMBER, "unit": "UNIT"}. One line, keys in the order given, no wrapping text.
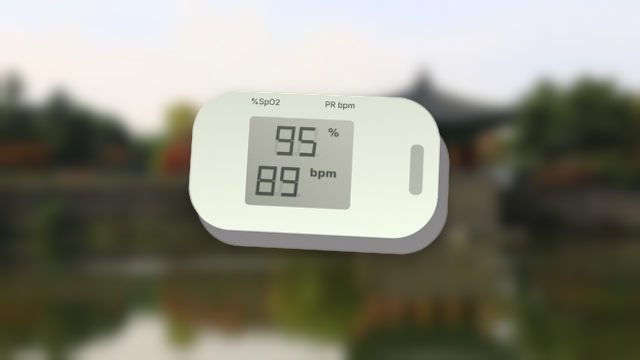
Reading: {"value": 95, "unit": "%"}
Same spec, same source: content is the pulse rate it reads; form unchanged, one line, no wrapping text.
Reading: {"value": 89, "unit": "bpm"}
